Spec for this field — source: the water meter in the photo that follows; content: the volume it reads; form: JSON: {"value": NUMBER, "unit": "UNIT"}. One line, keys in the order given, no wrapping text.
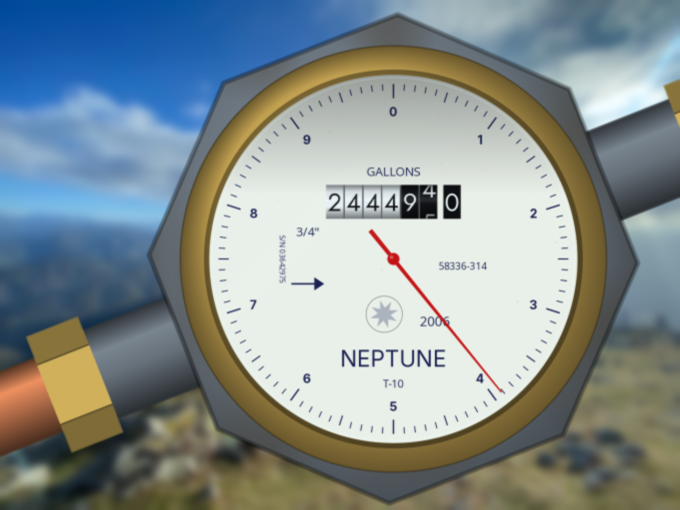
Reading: {"value": 2444943.9, "unit": "gal"}
